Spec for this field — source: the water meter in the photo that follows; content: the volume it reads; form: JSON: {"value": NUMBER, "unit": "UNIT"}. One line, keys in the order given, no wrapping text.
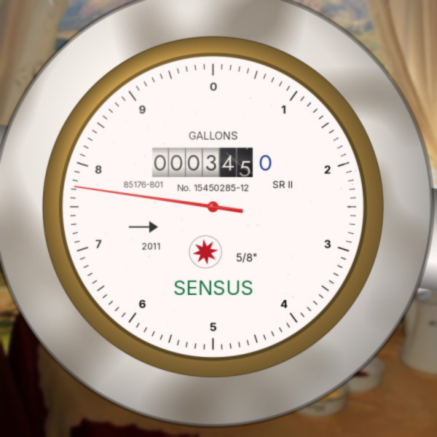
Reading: {"value": 3447.7, "unit": "gal"}
